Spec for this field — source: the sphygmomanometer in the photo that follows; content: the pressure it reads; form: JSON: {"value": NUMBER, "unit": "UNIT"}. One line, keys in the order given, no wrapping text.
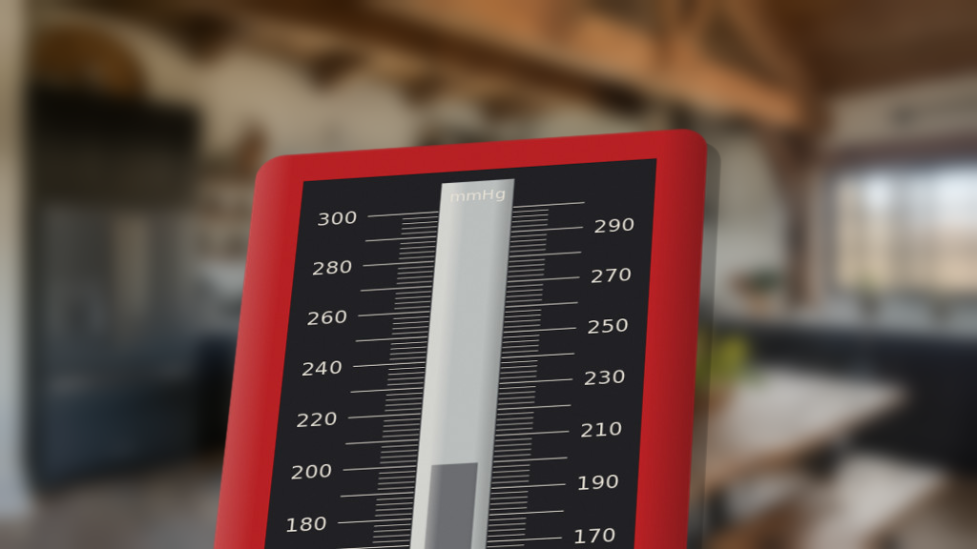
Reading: {"value": 200, "unit": "mmHg"}
